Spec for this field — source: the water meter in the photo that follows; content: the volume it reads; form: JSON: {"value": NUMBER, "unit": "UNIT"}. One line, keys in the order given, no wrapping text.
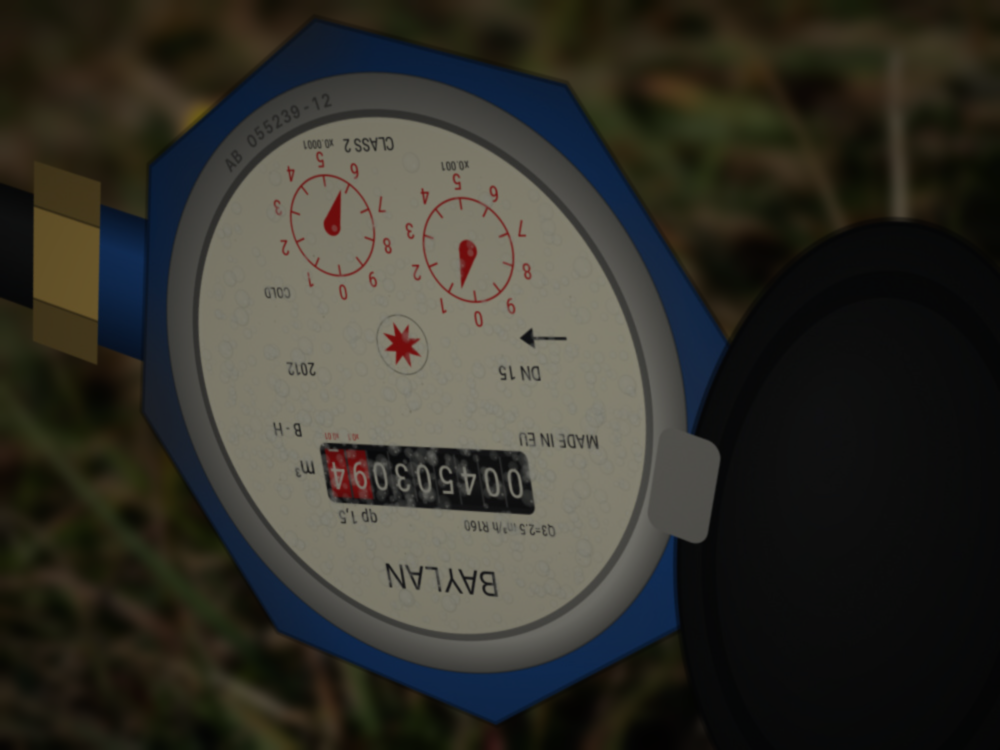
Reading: {"value": 45030.9405, "unit": "m³"}
